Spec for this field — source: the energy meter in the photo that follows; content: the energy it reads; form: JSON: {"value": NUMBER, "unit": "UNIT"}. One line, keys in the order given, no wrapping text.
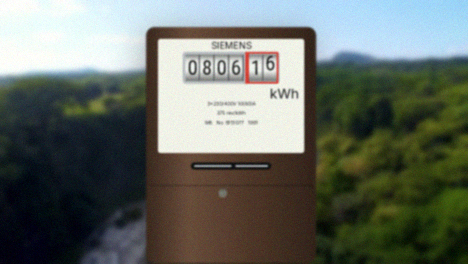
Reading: {"value": 806.16, "unit": "kWh"}
